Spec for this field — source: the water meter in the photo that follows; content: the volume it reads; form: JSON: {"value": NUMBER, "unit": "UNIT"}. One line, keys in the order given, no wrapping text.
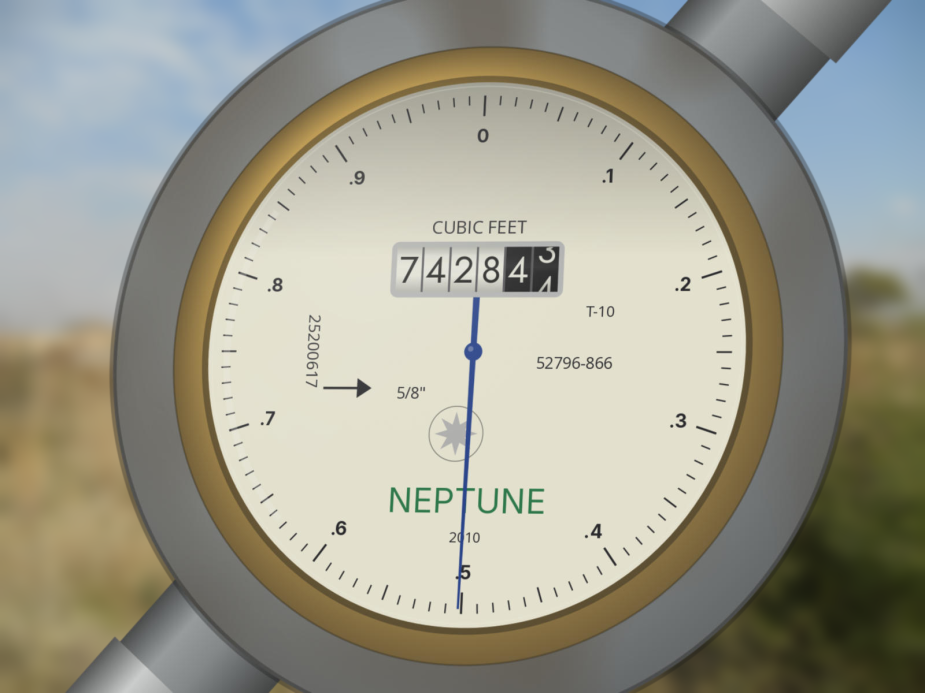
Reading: {"value": 742843.50, "unit": "ft³"}
